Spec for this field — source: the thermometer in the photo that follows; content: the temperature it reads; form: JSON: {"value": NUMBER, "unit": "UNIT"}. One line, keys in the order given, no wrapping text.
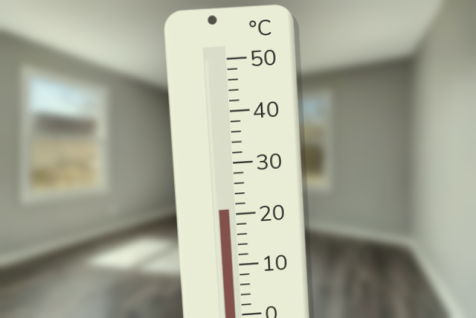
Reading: {"value": 21, "unit": "°C"}
